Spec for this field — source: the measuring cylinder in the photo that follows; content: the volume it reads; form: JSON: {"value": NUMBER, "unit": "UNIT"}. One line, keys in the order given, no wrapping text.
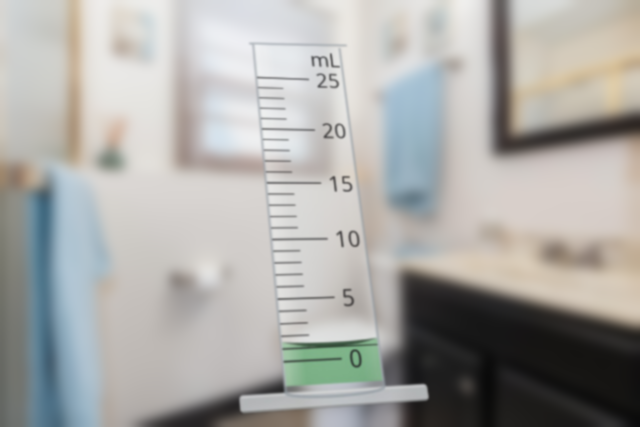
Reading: {"value": 1, "unit": "mL"}
